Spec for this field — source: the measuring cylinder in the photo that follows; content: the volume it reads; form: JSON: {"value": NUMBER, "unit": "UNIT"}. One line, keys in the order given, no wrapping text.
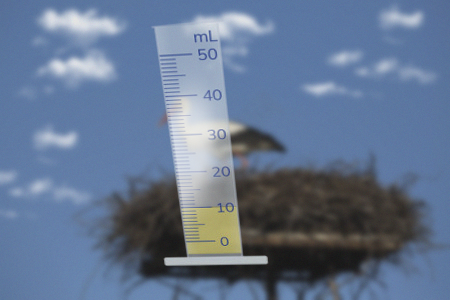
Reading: {"value": 10, "unit": "mL"}
